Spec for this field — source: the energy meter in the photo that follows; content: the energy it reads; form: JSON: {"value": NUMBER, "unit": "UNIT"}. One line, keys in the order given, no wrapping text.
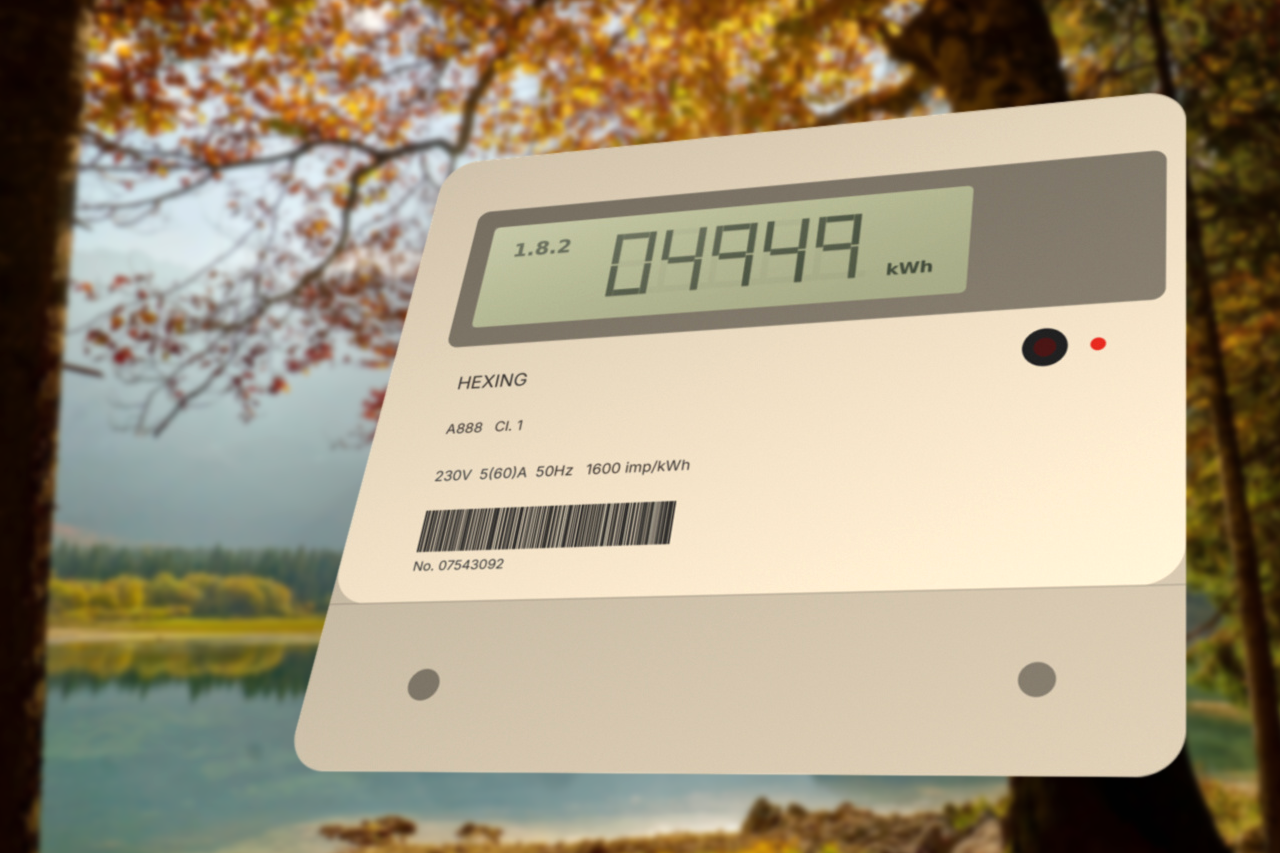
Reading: {"value": 4949, "unit": "kWh"}
